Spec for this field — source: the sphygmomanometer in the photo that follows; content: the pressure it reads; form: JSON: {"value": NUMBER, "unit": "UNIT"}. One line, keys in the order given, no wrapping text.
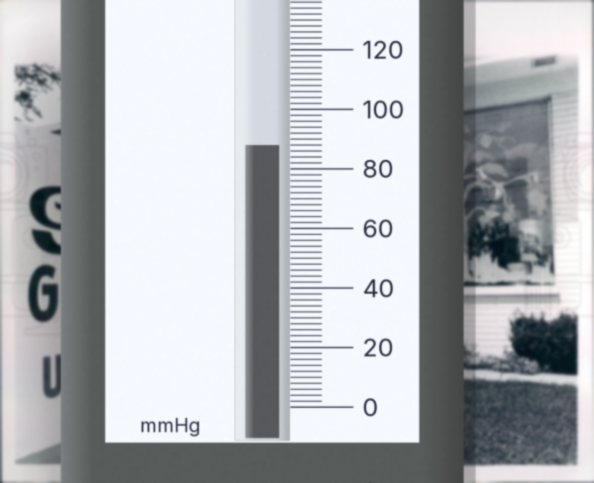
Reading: {"value": 88, "unit": "mmHg"}
